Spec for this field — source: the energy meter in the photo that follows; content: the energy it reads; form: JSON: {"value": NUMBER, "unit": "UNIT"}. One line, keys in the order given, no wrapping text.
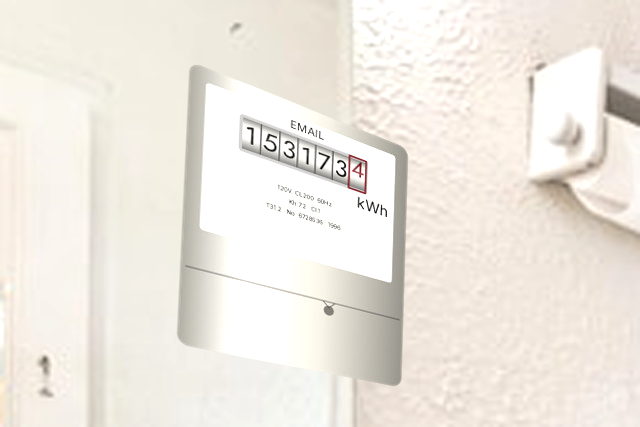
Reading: {"value": 153173.4, "unit": "kWh"}
